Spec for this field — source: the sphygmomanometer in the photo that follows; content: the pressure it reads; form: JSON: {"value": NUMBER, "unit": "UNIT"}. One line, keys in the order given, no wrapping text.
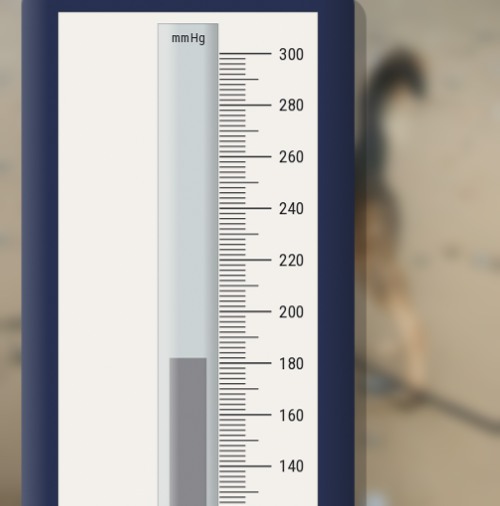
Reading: {"value": 182, "unit": "mmHg"}
